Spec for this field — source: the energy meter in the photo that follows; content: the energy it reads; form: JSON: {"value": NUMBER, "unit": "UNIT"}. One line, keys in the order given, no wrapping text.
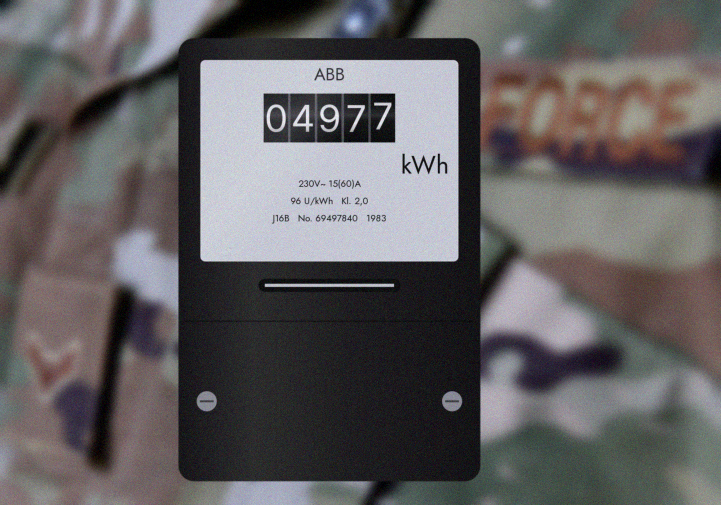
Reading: {"value": 4977, "unit": "kWh"}
